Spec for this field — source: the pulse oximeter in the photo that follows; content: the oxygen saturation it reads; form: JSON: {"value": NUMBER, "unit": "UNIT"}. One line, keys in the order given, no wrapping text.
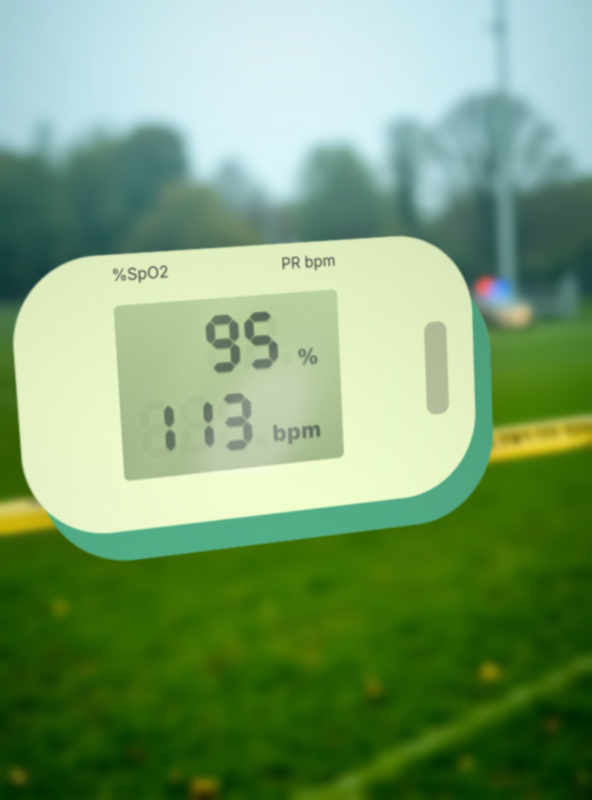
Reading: {"value": 95, "unit": "%"}
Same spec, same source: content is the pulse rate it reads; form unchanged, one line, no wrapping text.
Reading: {"value": 113, "unit": "bpm"}
